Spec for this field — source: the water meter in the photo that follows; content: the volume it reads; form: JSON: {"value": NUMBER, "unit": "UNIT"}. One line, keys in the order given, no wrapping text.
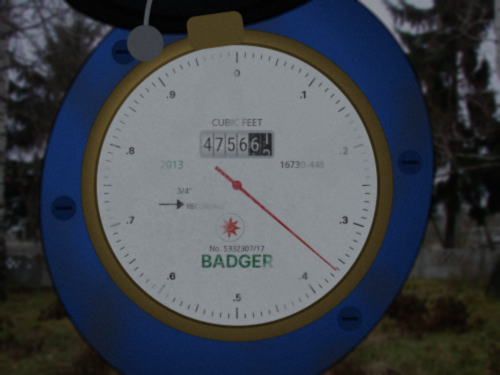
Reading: {"value": 475661.36, "unit": "ft³"}
